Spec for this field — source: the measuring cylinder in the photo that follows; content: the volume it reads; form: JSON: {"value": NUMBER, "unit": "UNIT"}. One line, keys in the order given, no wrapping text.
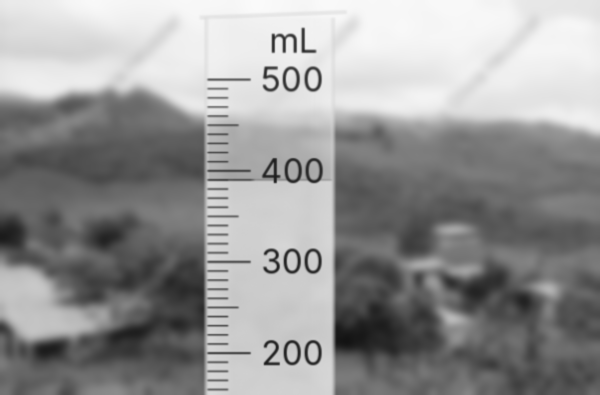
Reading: {"value": 390, "unit": "mL"}
